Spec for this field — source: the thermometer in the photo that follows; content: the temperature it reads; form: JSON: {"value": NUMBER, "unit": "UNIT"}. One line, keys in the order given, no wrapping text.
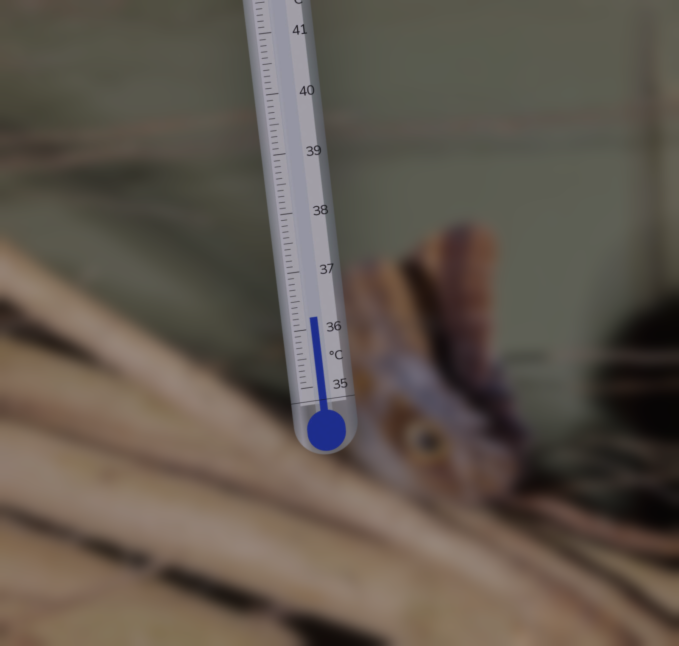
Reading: {"value": 36.2, "unit": "°C"}
